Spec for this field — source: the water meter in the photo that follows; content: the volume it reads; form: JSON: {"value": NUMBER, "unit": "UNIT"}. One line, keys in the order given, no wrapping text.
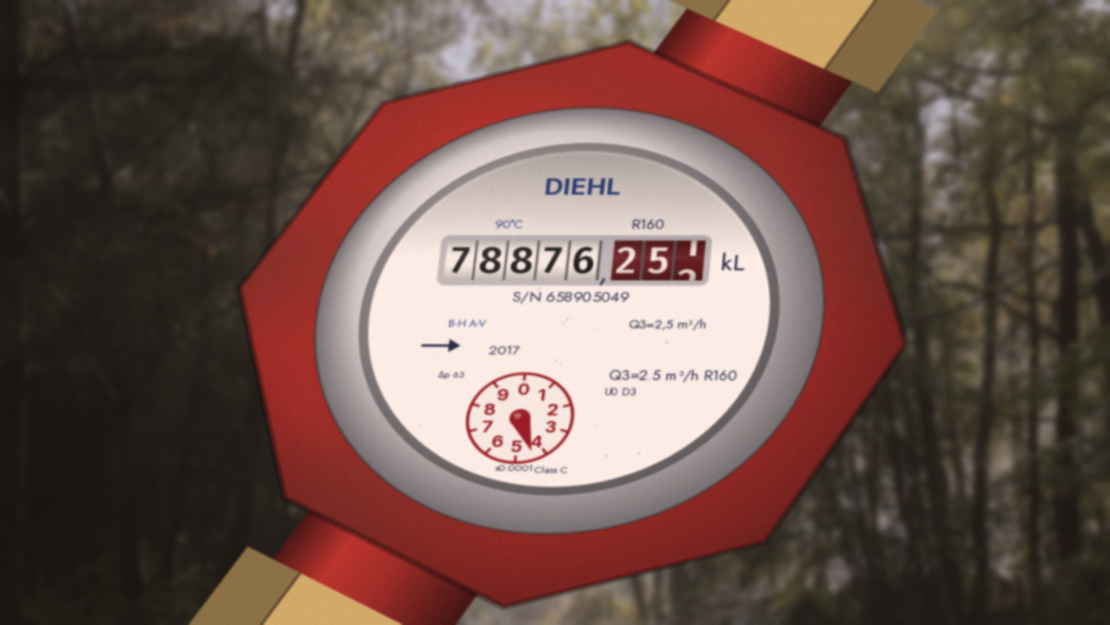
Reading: {"value": 78876.2514, "unit": "kL"}
